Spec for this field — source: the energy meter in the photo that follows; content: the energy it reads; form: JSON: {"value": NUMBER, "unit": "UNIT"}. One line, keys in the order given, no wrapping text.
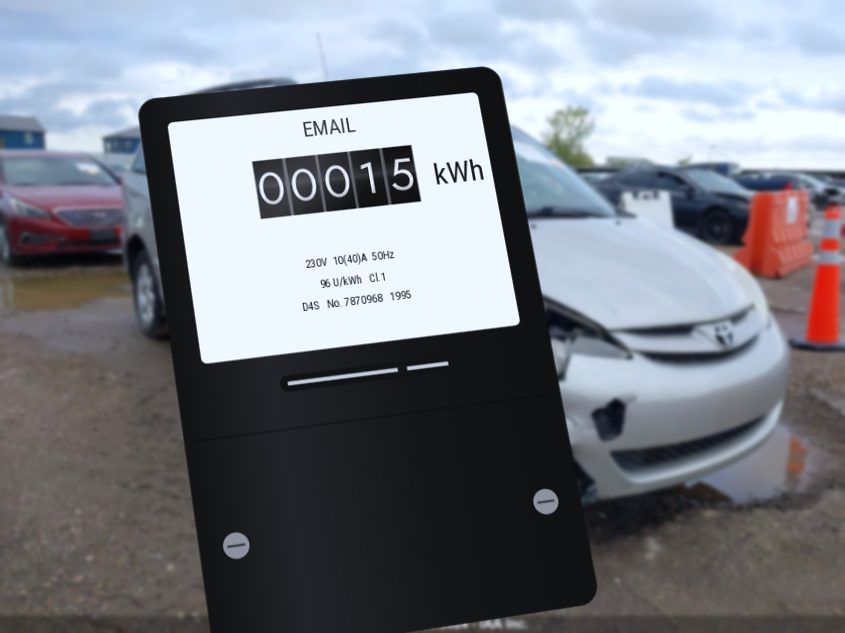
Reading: {"value": 15, "unit": "kWh"}
